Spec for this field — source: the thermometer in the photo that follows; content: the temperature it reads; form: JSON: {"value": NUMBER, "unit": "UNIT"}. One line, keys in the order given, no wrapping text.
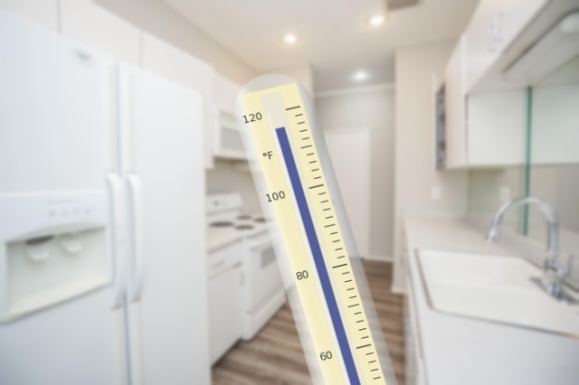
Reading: {"value": 116, "unit": "°F"}
